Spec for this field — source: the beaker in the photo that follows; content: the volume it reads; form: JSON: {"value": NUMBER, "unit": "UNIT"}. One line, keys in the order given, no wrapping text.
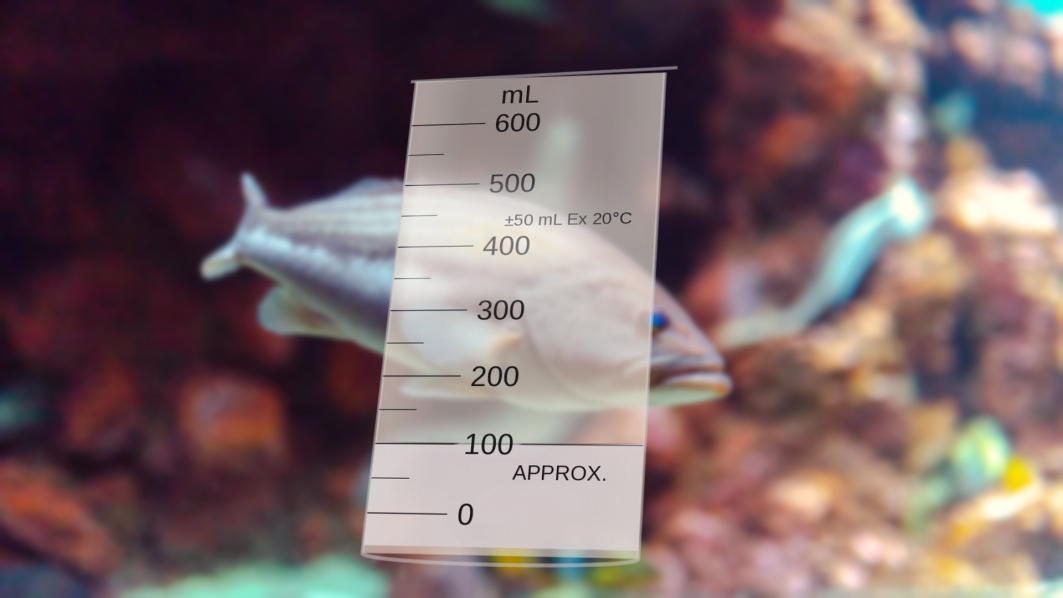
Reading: {"value": 100, "unit": "mL"}
